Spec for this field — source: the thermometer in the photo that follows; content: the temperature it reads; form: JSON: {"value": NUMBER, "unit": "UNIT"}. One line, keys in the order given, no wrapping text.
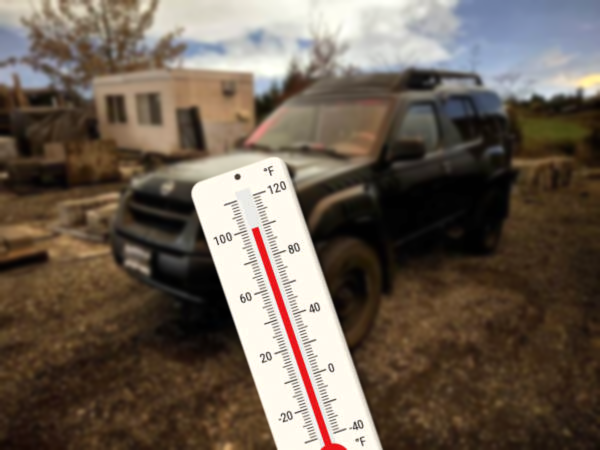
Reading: {"value": 100, "unit": "°F"}
